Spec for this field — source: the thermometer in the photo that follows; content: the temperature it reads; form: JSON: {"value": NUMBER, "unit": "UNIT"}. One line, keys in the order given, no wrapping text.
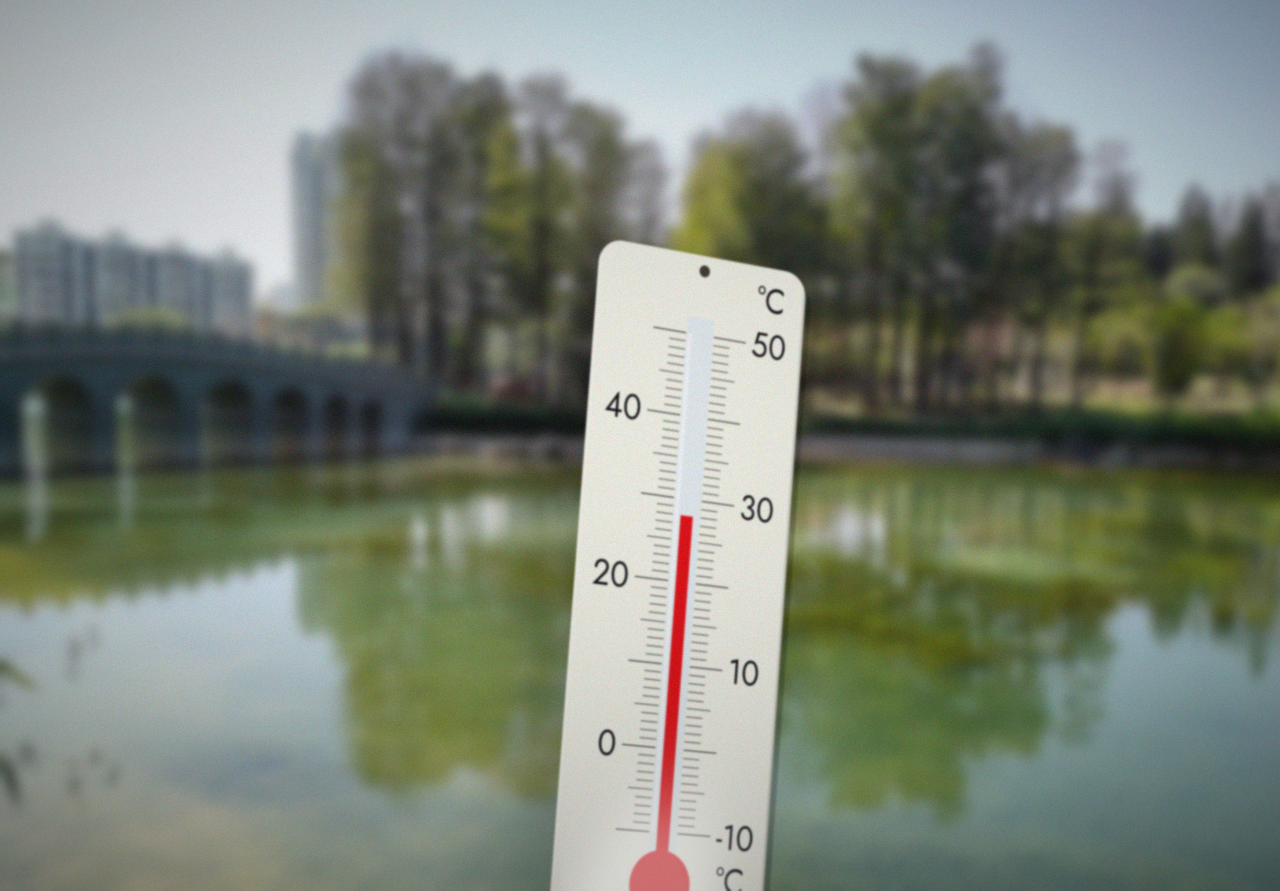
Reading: {"value": 28, "unit": "°C"}
